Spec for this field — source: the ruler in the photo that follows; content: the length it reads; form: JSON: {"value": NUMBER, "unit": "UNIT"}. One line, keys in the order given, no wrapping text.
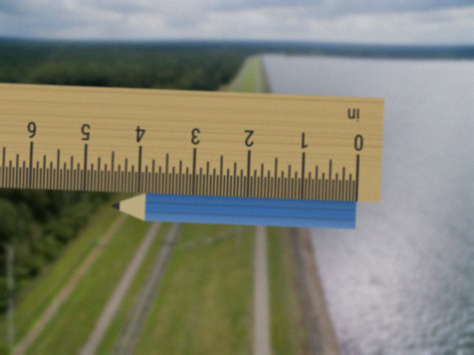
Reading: {"value": 4.5, "unit": "in"}
